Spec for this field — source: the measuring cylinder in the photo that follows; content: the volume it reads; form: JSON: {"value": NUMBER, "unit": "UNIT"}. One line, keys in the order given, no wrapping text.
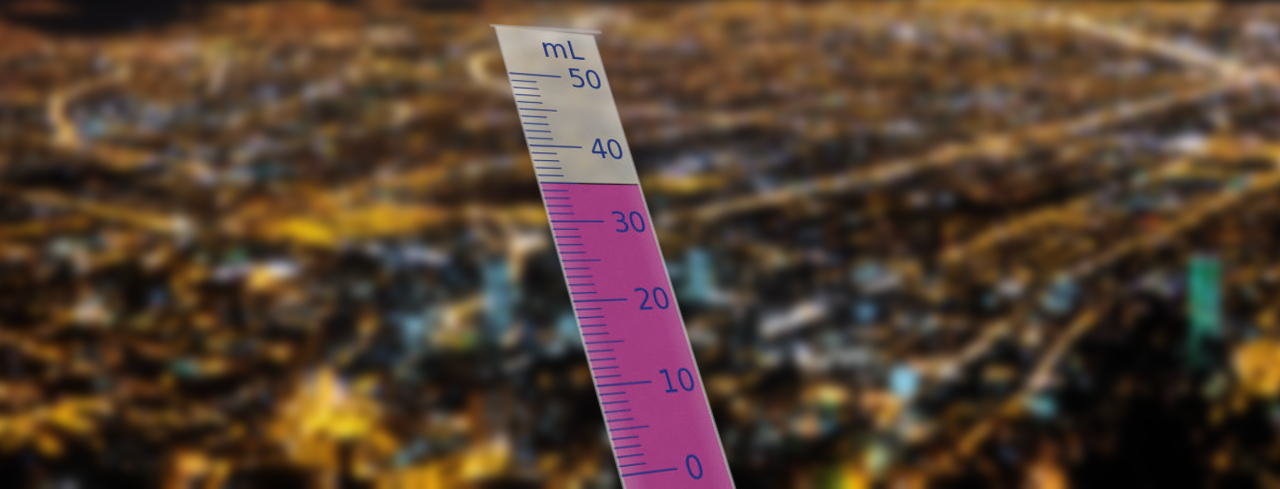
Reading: {"value": 35, "unit": "mL"}
